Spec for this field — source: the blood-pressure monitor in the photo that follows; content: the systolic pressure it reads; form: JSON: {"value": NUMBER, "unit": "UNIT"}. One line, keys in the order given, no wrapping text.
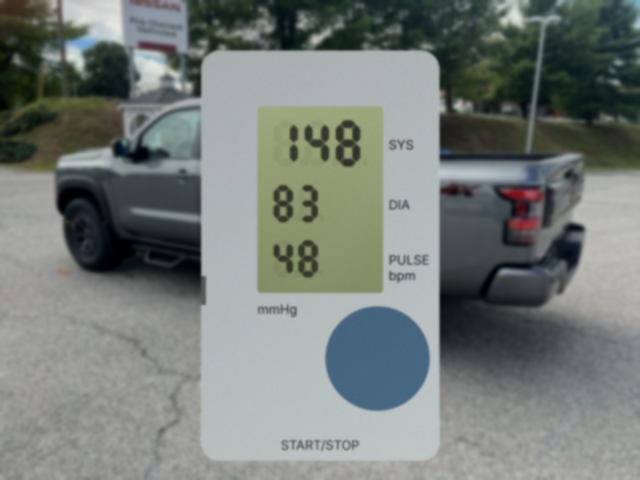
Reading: {"value": 148, "unit": "mmHg"}
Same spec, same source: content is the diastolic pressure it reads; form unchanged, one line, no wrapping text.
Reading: {"value": 83, "unit": "mmHg"}
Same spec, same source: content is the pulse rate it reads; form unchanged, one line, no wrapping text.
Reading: {"value": 48, "unit": "bpm"}
